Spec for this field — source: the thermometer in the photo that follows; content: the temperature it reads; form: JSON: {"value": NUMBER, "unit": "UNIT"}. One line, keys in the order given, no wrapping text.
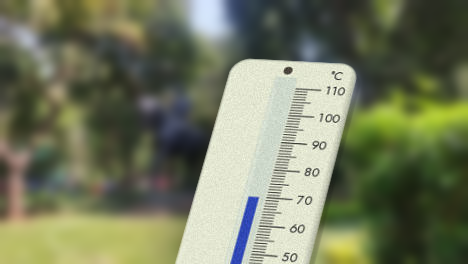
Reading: {"value": 70, "unit": "°C"}
